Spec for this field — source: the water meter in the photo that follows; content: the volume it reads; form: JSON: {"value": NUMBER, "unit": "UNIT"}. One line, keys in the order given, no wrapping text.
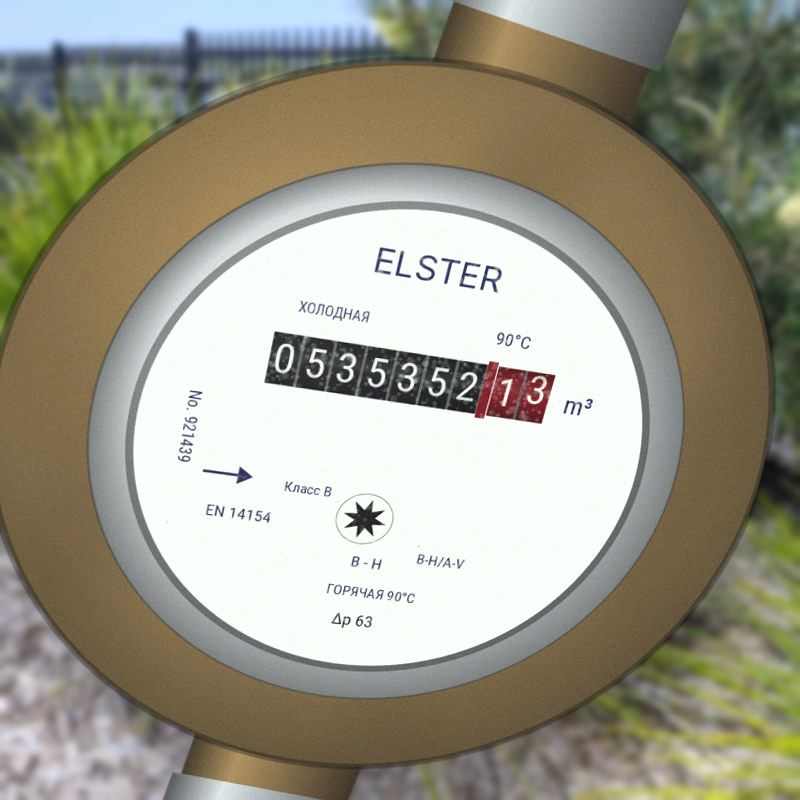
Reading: {"value": 535352.13, "unit": "m³"}
